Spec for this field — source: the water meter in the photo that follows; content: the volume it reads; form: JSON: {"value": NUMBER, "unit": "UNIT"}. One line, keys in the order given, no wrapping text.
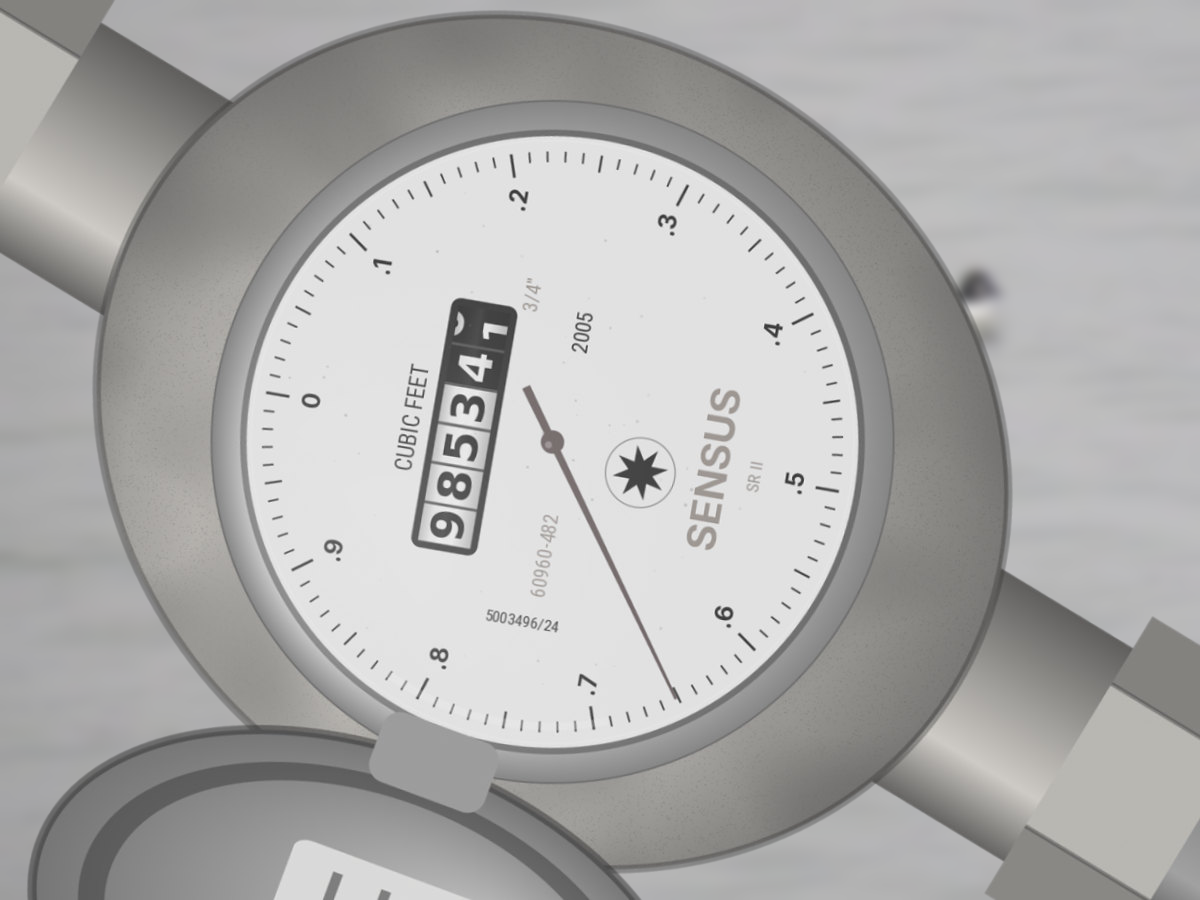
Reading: {"value": 985340.65, "unit": "ft³"}
